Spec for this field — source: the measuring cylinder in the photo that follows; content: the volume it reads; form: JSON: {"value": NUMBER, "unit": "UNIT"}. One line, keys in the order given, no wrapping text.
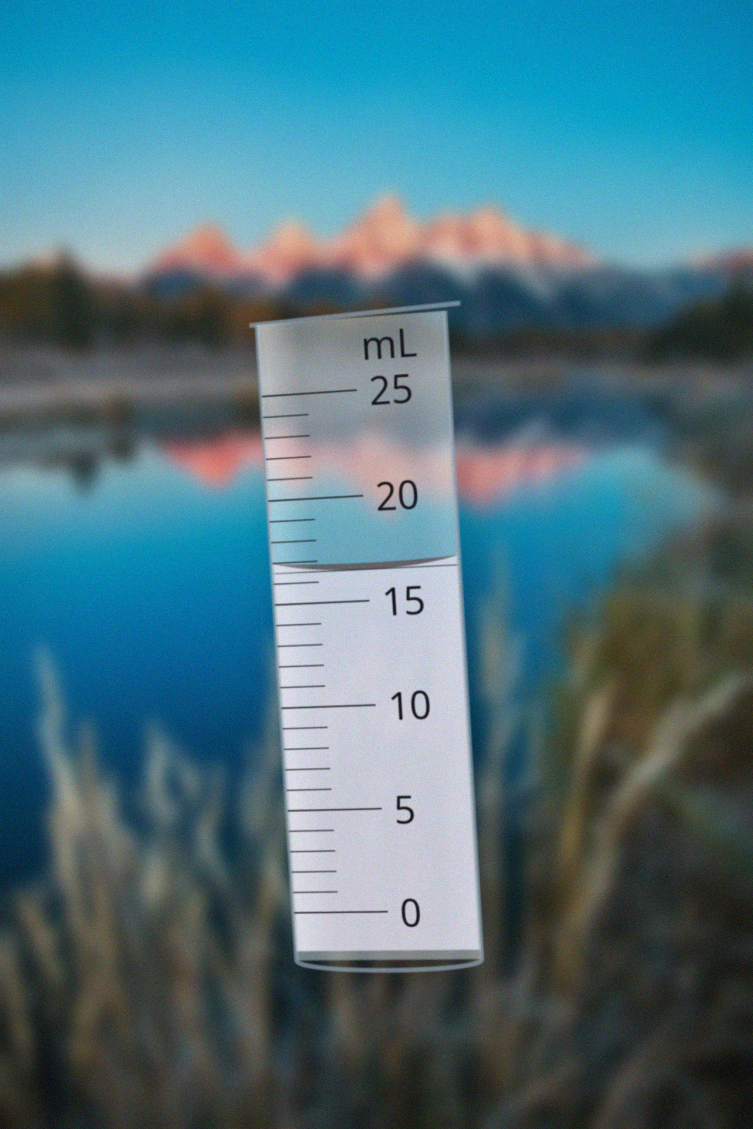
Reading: {"value": 16.5, "unit": "mL"}
